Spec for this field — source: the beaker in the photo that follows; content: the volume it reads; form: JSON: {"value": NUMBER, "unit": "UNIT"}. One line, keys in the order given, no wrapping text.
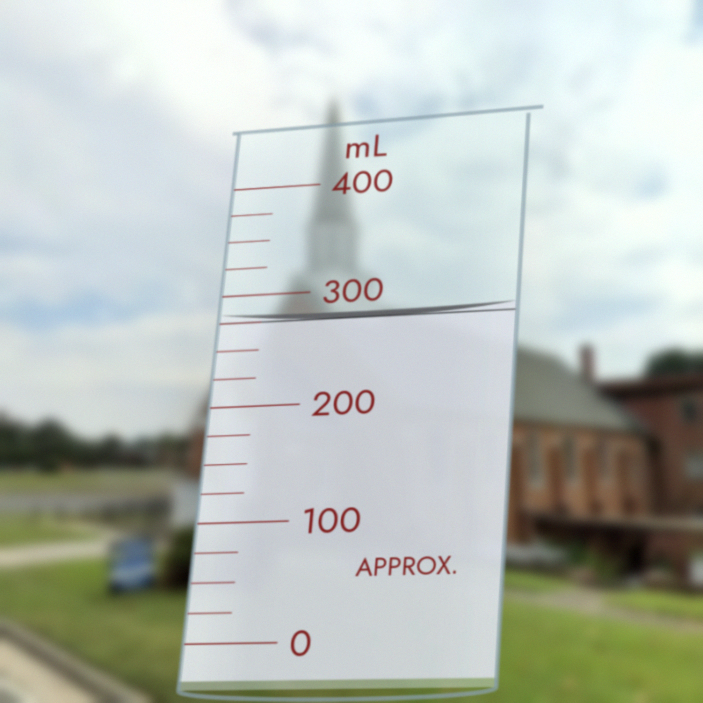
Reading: {"value": 275, "unit": "mL"}
